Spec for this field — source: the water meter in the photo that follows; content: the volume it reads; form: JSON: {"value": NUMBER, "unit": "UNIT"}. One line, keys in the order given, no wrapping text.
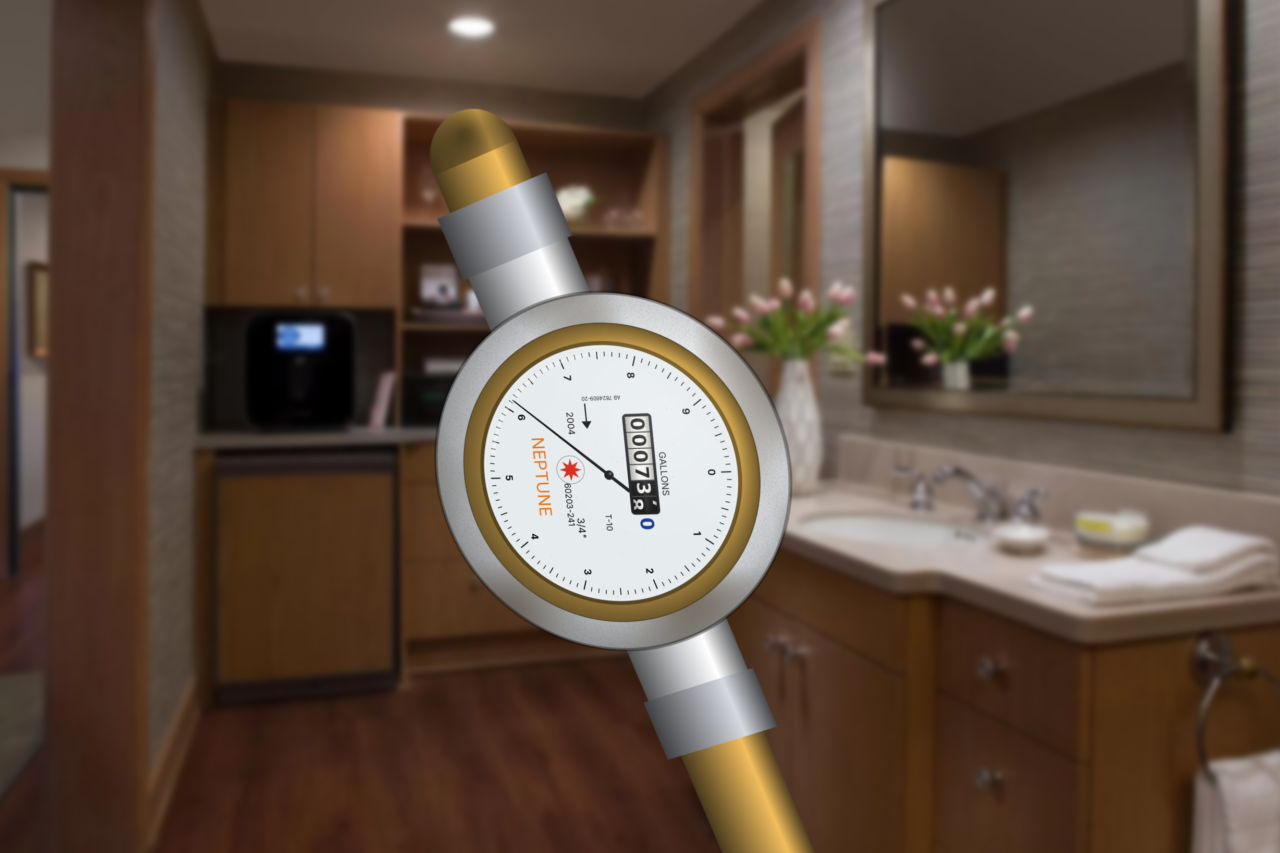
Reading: {"value": 7376.1, "unit": "gal"}
